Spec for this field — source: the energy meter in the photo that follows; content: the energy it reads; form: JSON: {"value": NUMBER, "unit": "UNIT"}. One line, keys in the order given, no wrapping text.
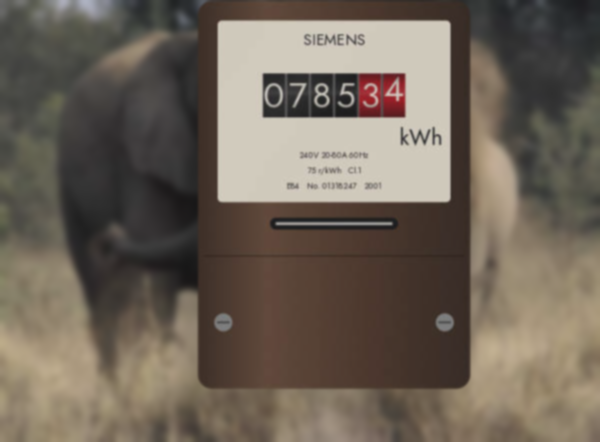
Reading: {"value": 785.34, "unit": "kWh"}
